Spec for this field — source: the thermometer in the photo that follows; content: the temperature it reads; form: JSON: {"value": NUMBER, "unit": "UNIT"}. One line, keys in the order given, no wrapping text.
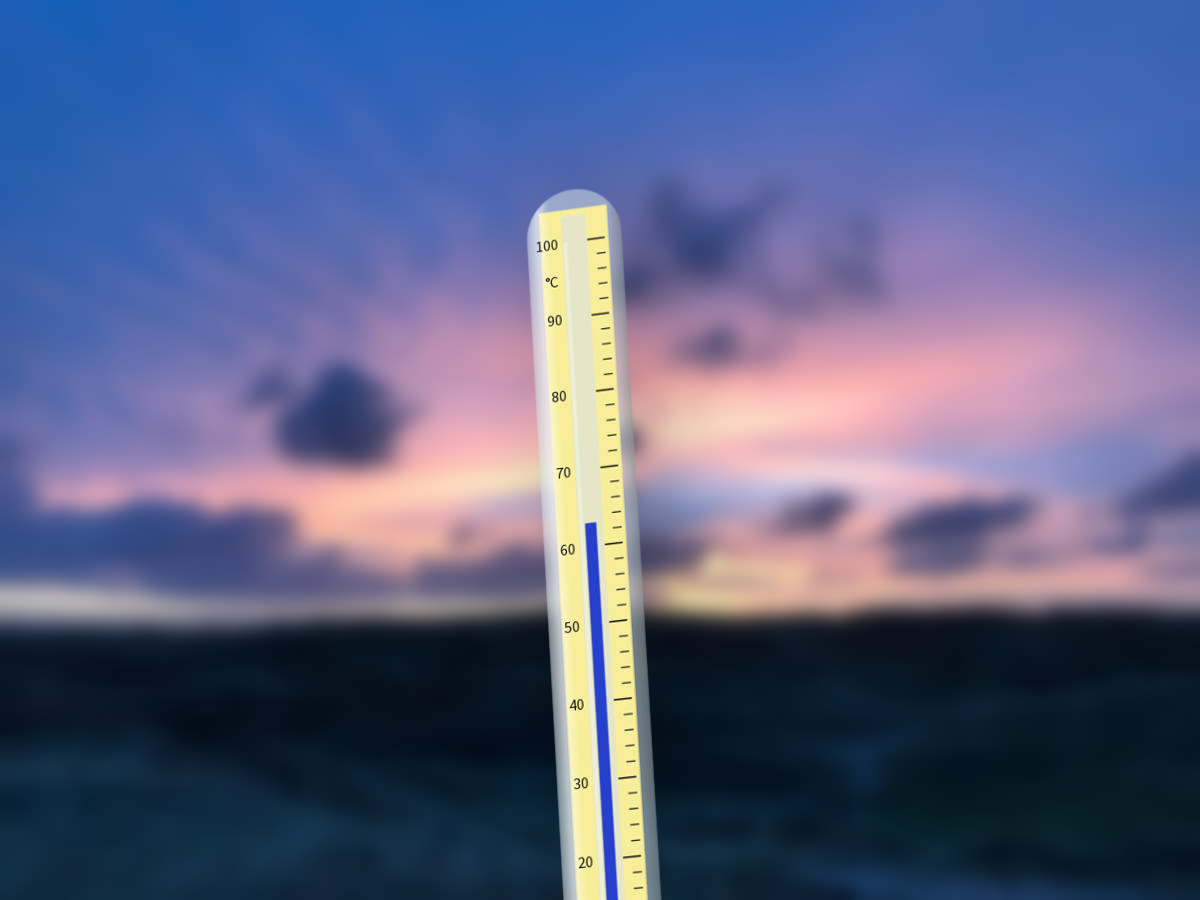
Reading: {"value": 63, "unit": "°C"}
